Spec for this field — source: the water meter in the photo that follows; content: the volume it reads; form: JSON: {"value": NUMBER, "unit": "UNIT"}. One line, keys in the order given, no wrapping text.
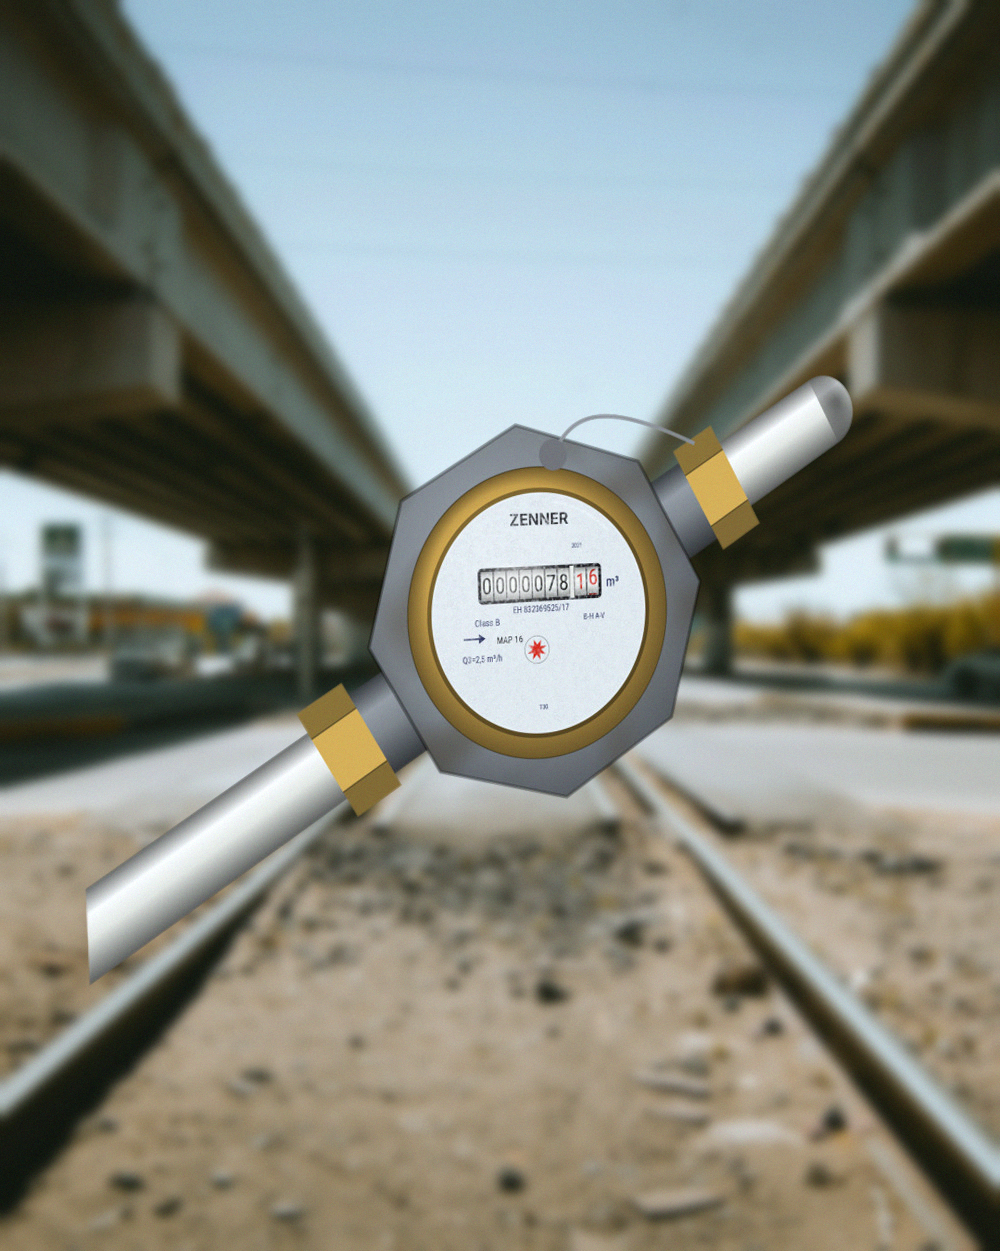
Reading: {"value": 78.16, "unit": "m³"}
